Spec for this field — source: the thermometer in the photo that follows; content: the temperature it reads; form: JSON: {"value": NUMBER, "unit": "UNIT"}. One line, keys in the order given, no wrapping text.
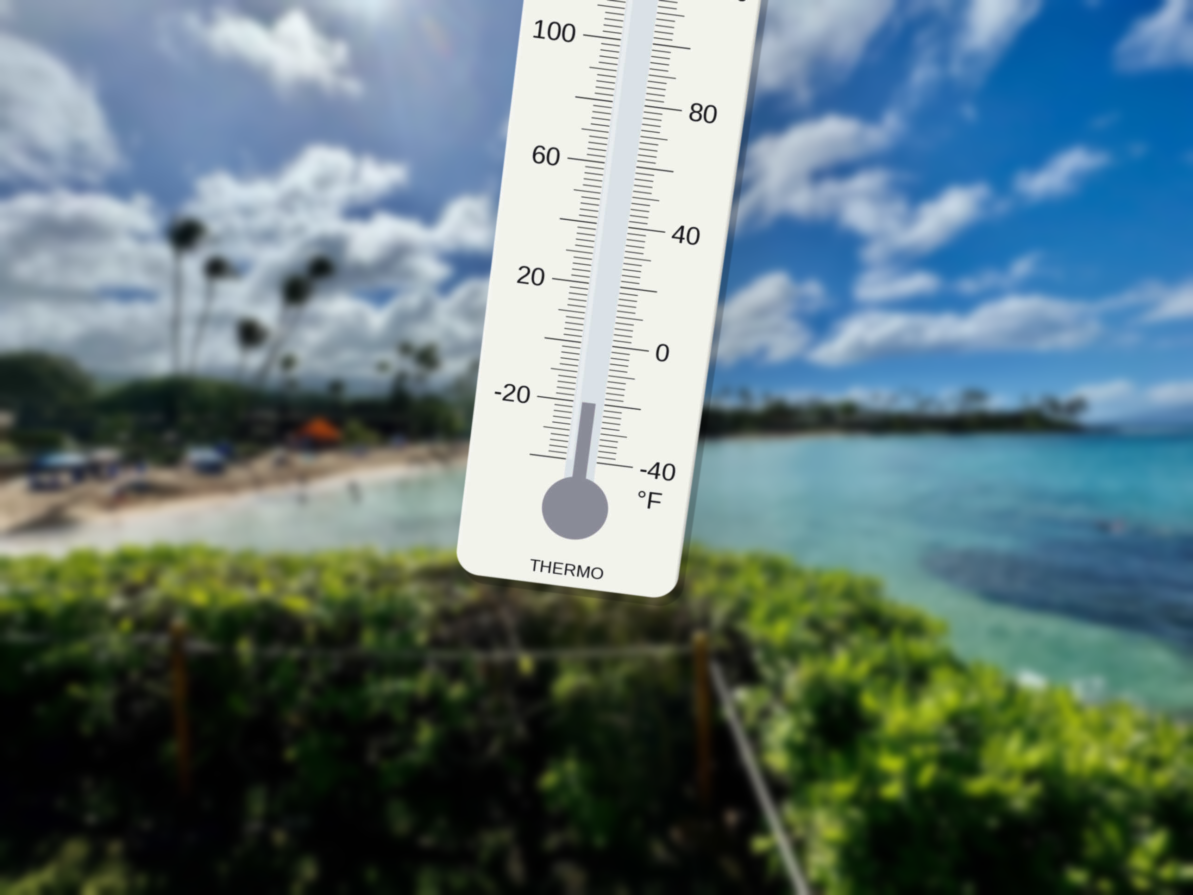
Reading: {"value": -20, "unit": "°F"}
